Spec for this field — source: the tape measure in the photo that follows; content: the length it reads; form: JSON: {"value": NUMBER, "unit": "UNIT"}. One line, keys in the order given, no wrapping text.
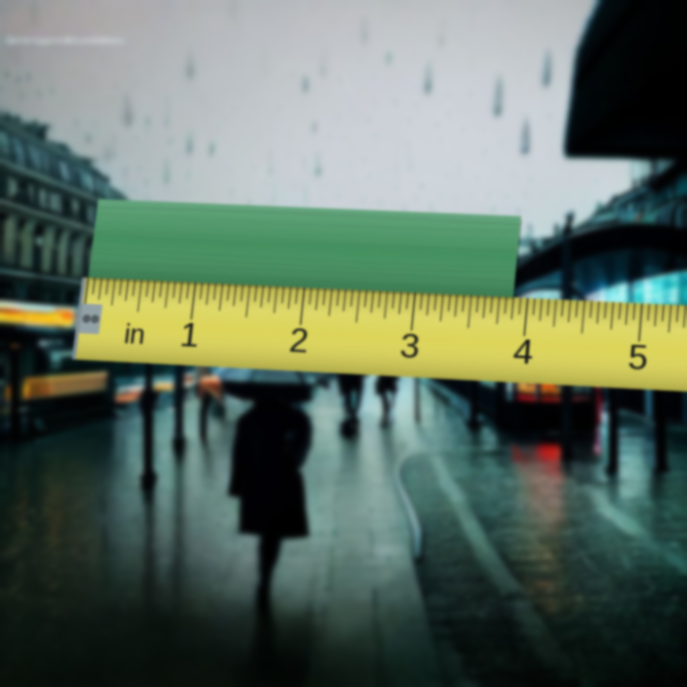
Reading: {"value": 3.875, "unit": "in"}
